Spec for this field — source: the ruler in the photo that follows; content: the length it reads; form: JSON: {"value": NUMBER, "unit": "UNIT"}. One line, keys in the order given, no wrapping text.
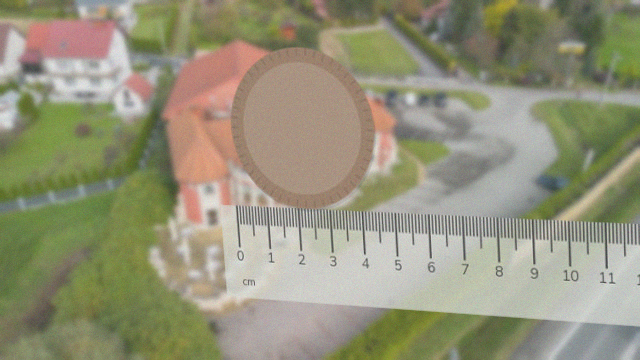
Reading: {"value": 4.5, "unit": "cm"}
